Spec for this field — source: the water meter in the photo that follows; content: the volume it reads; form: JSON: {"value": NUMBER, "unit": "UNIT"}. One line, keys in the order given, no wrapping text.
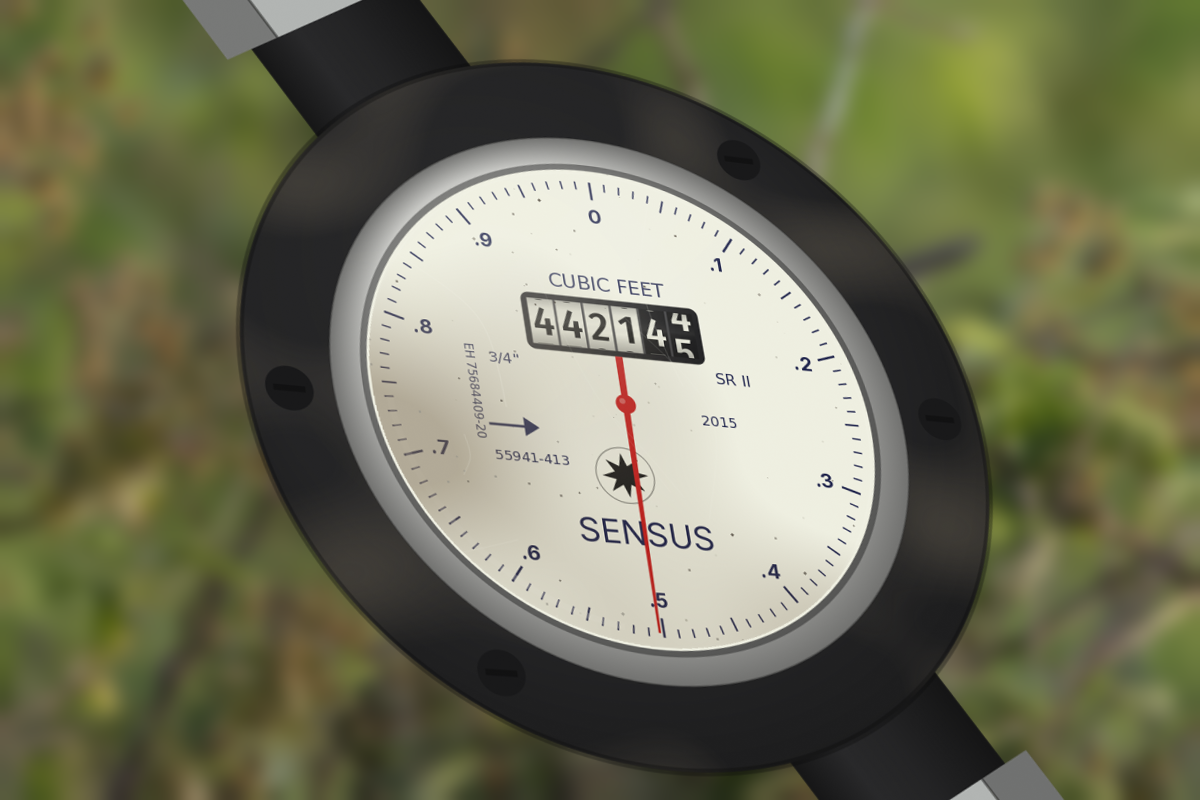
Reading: {"value": 442144.50, "unit": "ft³"}
